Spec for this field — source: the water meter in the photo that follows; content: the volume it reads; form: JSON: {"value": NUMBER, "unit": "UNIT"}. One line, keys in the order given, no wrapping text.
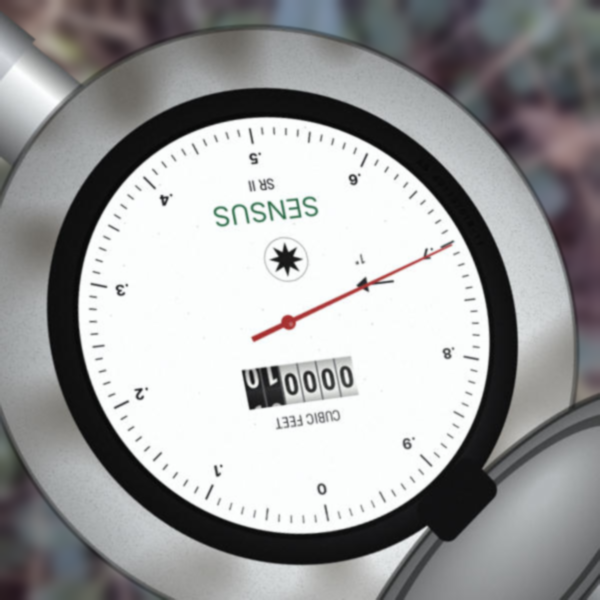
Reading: {"value": 9.70, "unit": "ft³"}
